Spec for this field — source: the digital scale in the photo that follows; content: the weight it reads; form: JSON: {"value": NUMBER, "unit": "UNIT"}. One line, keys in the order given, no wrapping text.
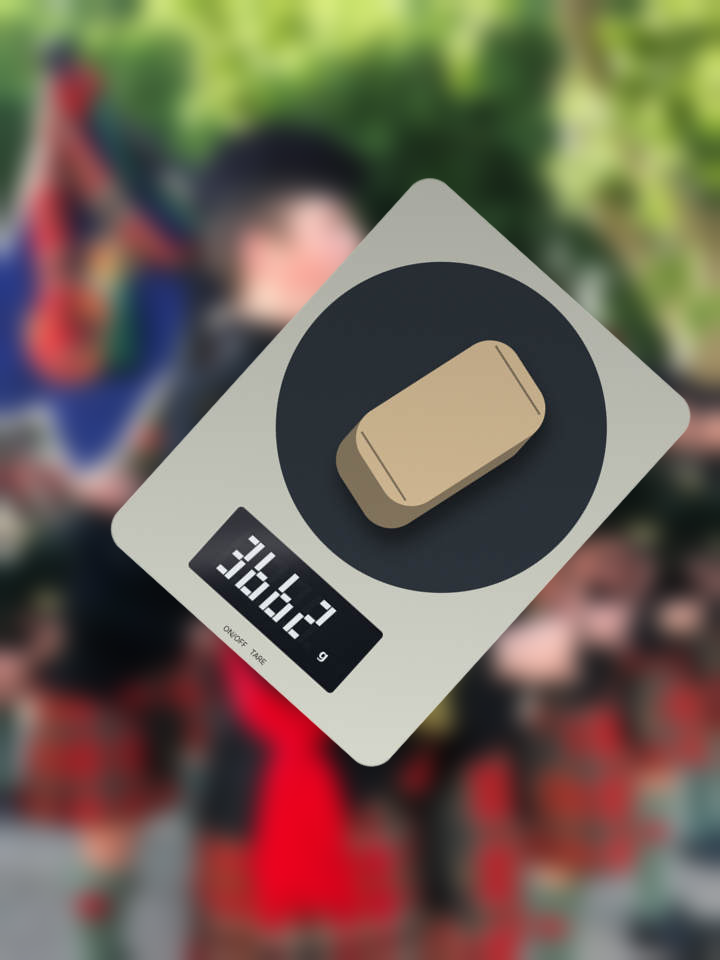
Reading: {"value": 3662, "unit": "g"}
